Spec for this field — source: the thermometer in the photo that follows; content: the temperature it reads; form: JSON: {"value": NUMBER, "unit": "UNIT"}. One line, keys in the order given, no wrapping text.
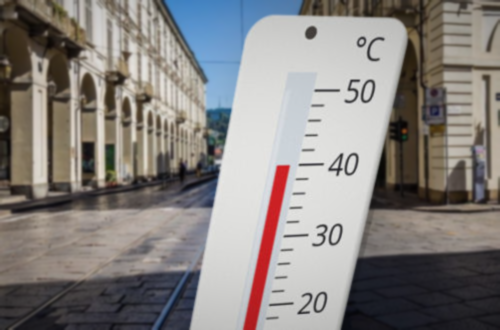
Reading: {"value": 40, "unit": "°C"}
